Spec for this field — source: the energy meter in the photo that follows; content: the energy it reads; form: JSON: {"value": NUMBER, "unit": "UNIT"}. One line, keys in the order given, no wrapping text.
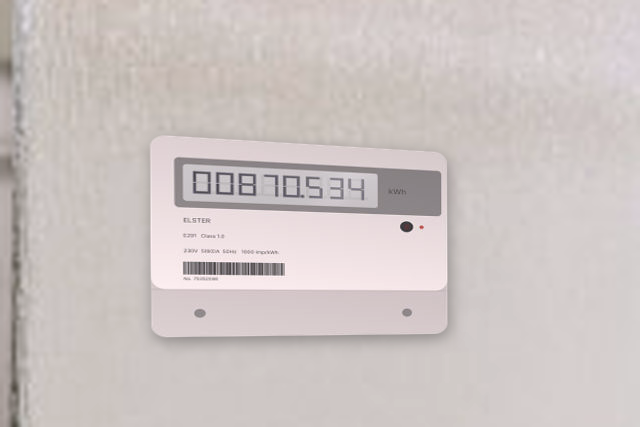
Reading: {"value": 870.534, "unit": "kWh"}
